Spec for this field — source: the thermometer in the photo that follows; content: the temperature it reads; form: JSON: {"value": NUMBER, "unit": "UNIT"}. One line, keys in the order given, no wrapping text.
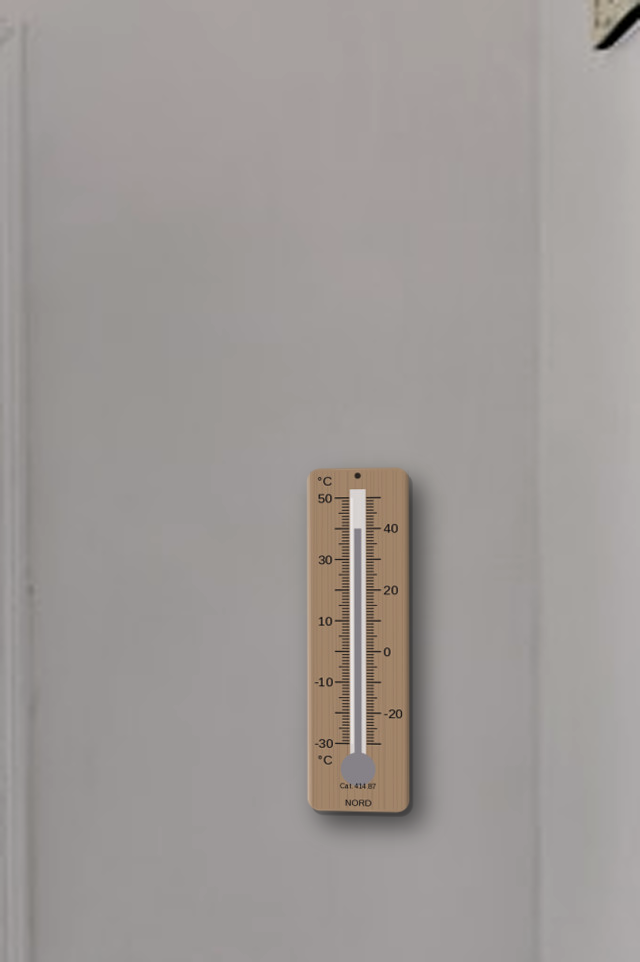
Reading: {"value": 40, "unit": "°C"}
